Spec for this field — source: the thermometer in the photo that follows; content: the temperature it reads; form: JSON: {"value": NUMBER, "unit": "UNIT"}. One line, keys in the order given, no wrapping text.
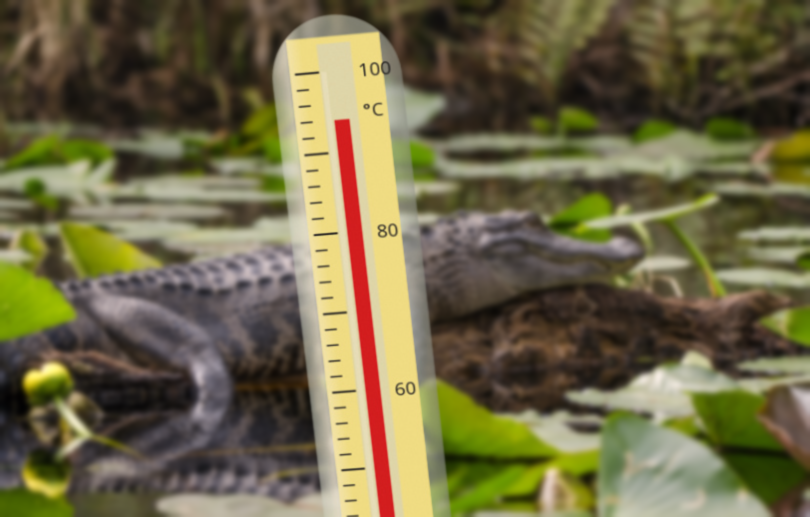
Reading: {"value": 94, "unit": "°C"}
